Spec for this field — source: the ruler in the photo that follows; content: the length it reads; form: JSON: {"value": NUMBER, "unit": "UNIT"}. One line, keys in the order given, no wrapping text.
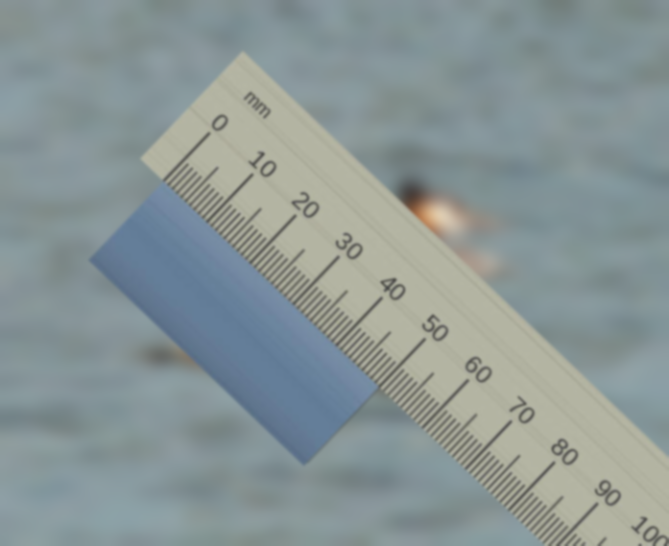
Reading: {"value": 50, "unit": "mm"}
